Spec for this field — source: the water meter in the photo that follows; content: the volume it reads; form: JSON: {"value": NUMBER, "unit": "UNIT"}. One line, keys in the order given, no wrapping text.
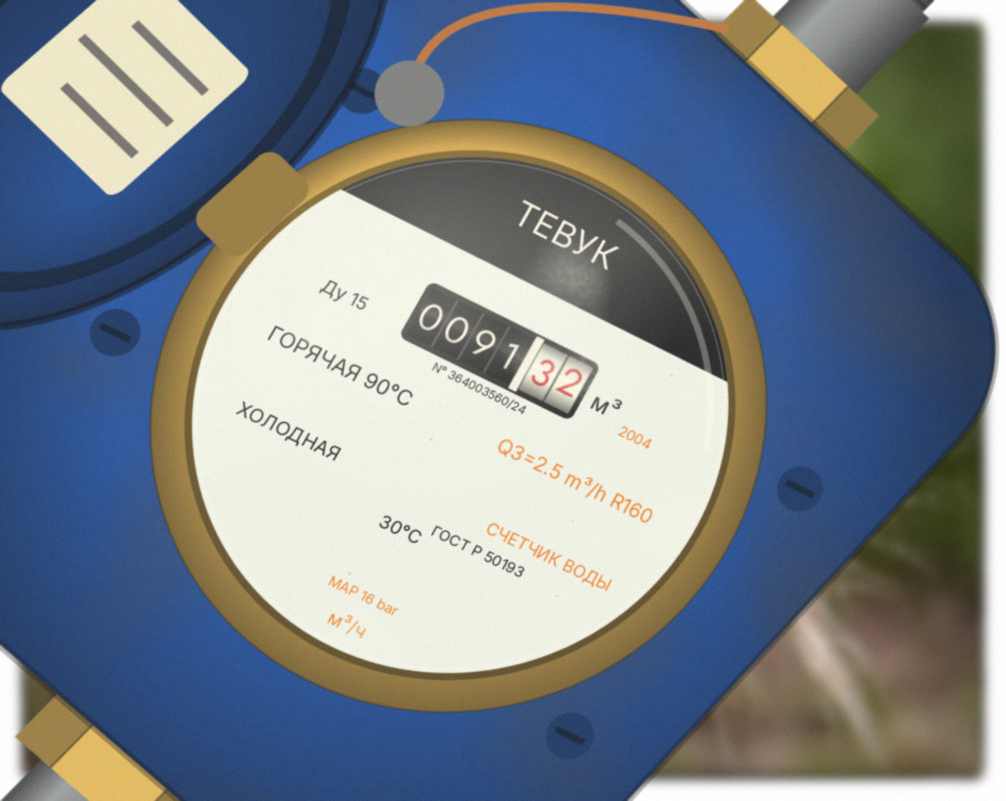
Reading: {"value": 91.32, "unit": "m³"}
